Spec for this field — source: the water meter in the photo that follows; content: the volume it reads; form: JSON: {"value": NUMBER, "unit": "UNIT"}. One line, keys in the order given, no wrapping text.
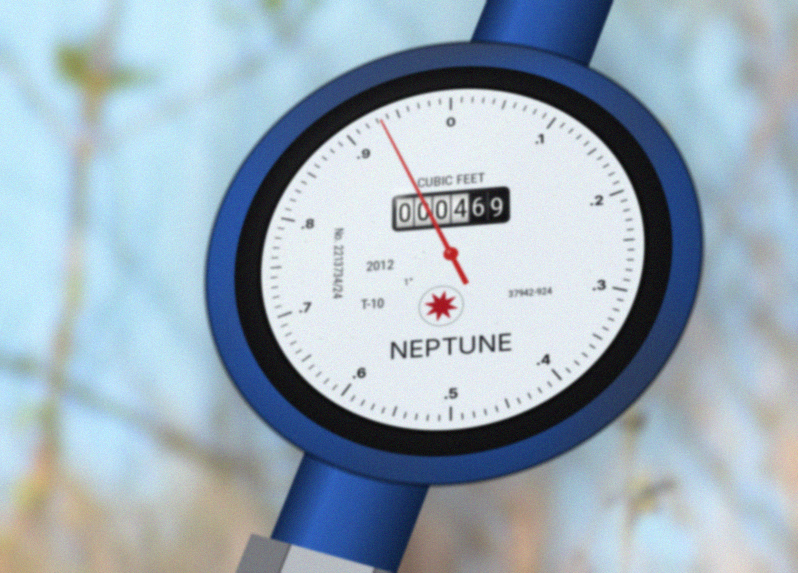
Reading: {"value": 468.93, "unit": "ft³"}
